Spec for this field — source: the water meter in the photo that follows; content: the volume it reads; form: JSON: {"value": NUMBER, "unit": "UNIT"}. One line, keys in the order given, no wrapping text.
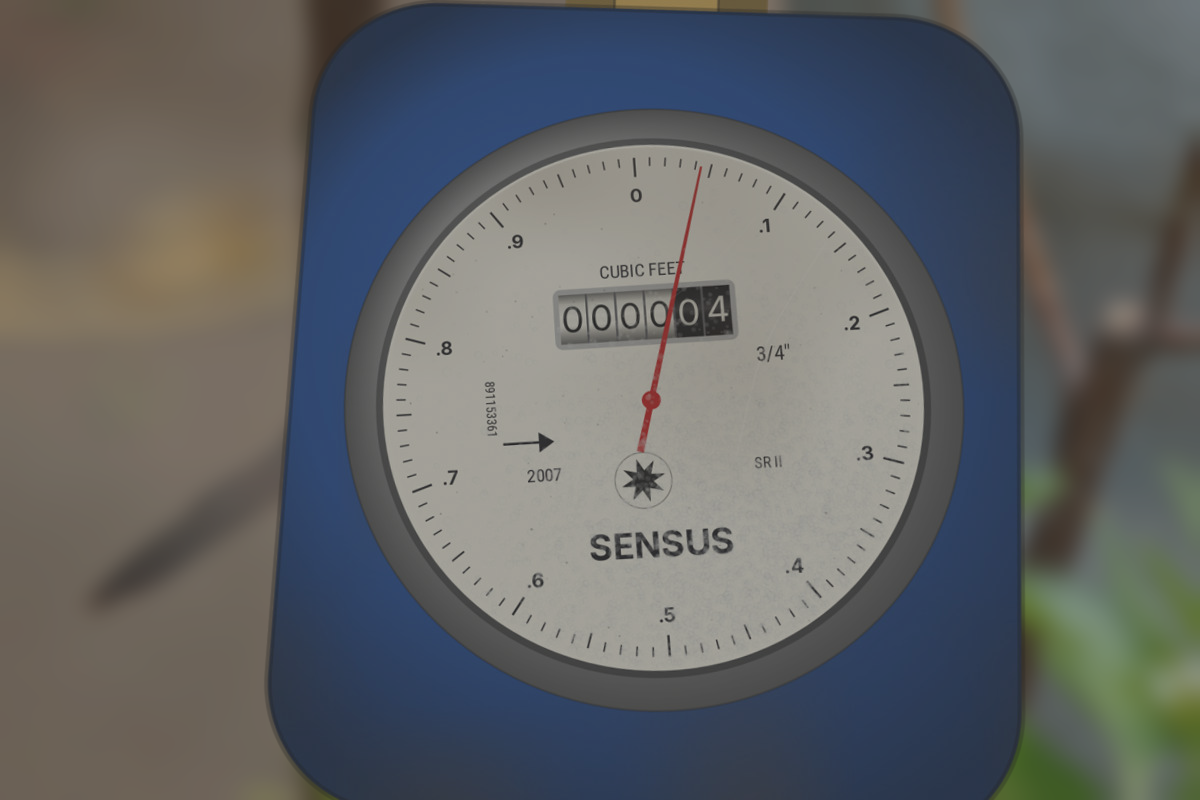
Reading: {"value": 4.04, "unit": "ft³"}
